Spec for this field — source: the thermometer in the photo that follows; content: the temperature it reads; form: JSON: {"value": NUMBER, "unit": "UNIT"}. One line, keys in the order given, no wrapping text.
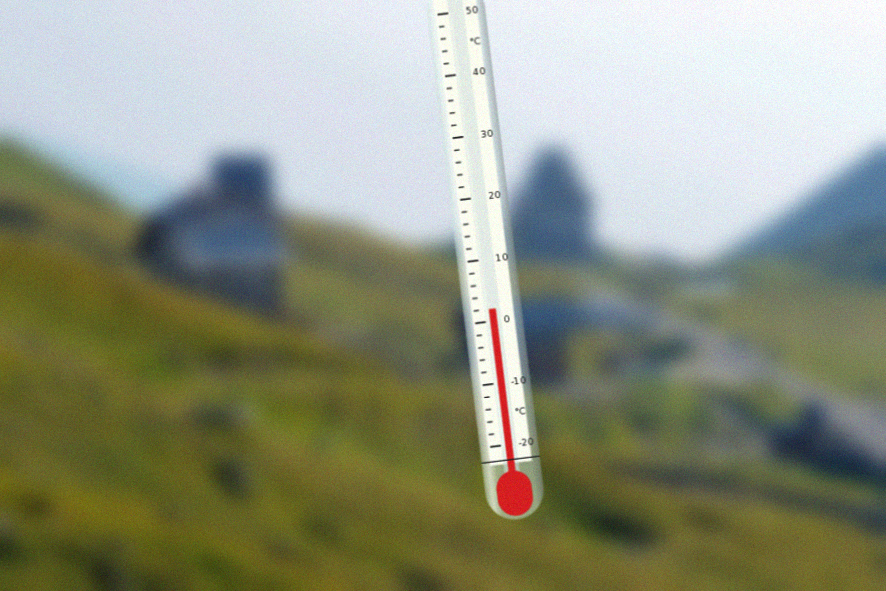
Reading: {"value": 2, "unit": "°C"}
